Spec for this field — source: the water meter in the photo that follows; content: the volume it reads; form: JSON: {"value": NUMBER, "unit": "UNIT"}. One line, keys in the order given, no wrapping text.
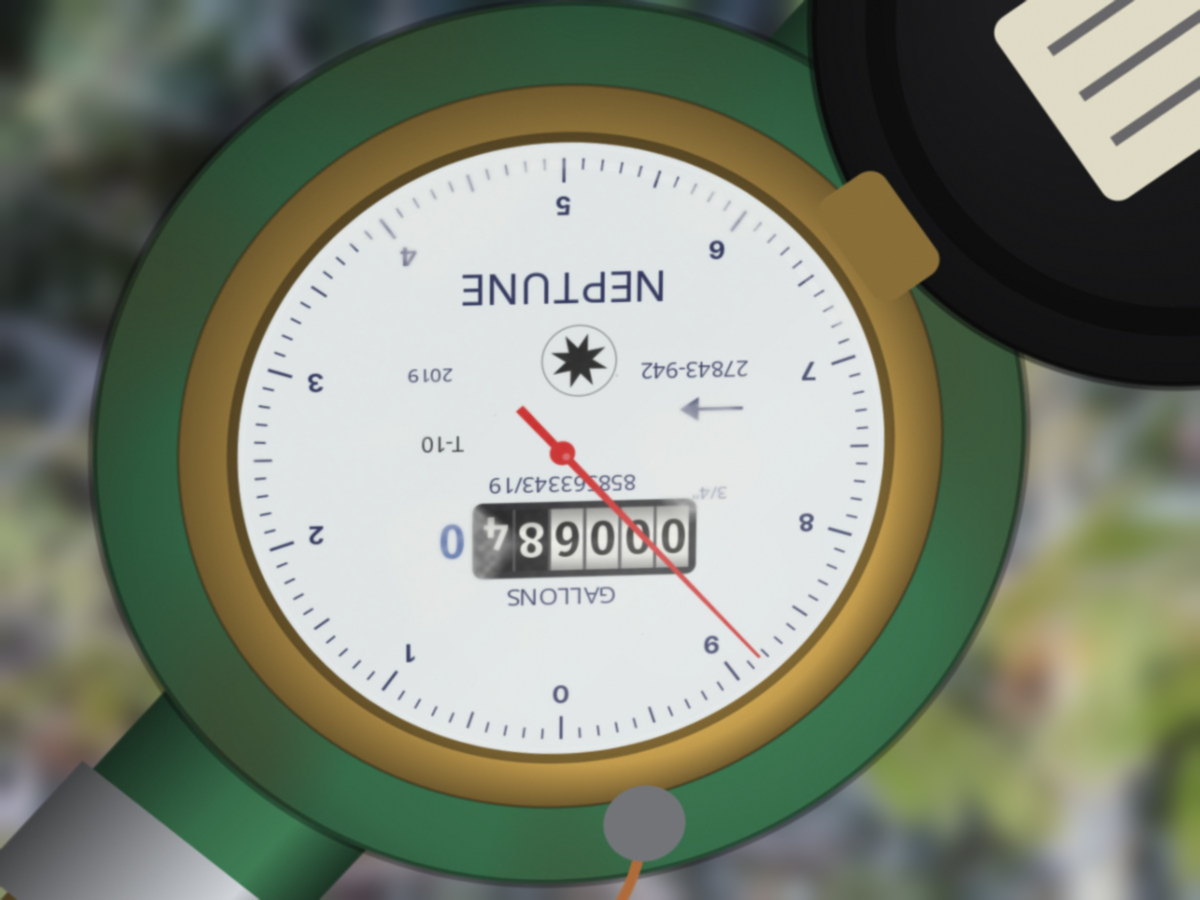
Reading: {"value": 6838.8, "unit": "gal"}
